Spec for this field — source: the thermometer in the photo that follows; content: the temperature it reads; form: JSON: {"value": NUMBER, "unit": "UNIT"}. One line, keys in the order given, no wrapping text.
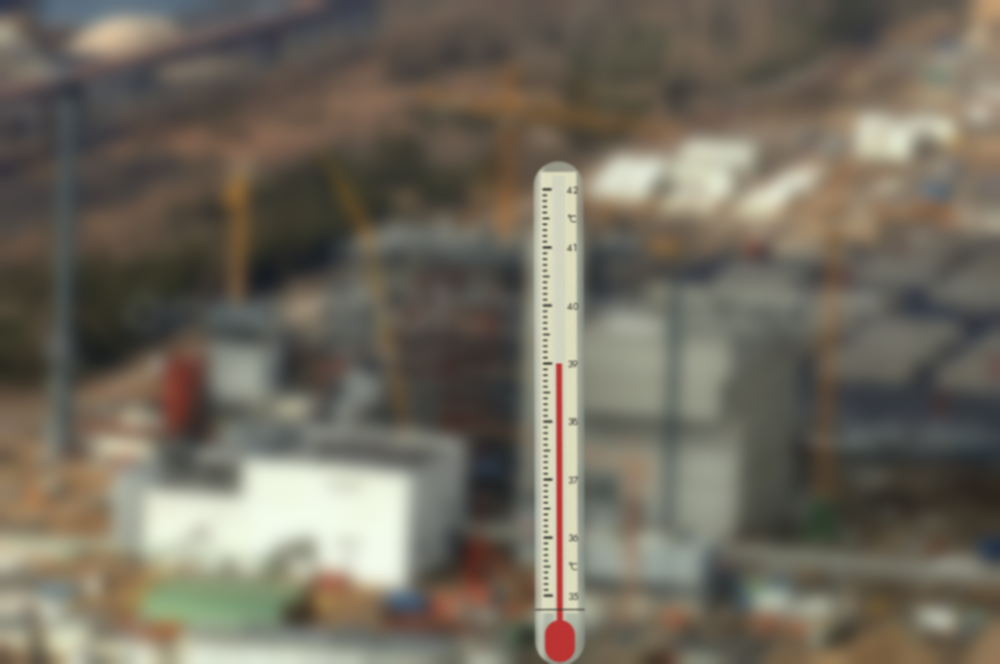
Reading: {"value": 39, "unit": "°C"}
